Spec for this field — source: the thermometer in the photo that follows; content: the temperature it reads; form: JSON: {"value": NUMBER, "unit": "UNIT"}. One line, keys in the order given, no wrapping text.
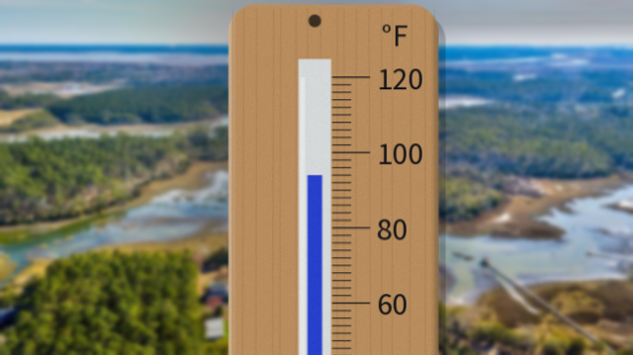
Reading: {"value": 94, "unit": "°F"}
